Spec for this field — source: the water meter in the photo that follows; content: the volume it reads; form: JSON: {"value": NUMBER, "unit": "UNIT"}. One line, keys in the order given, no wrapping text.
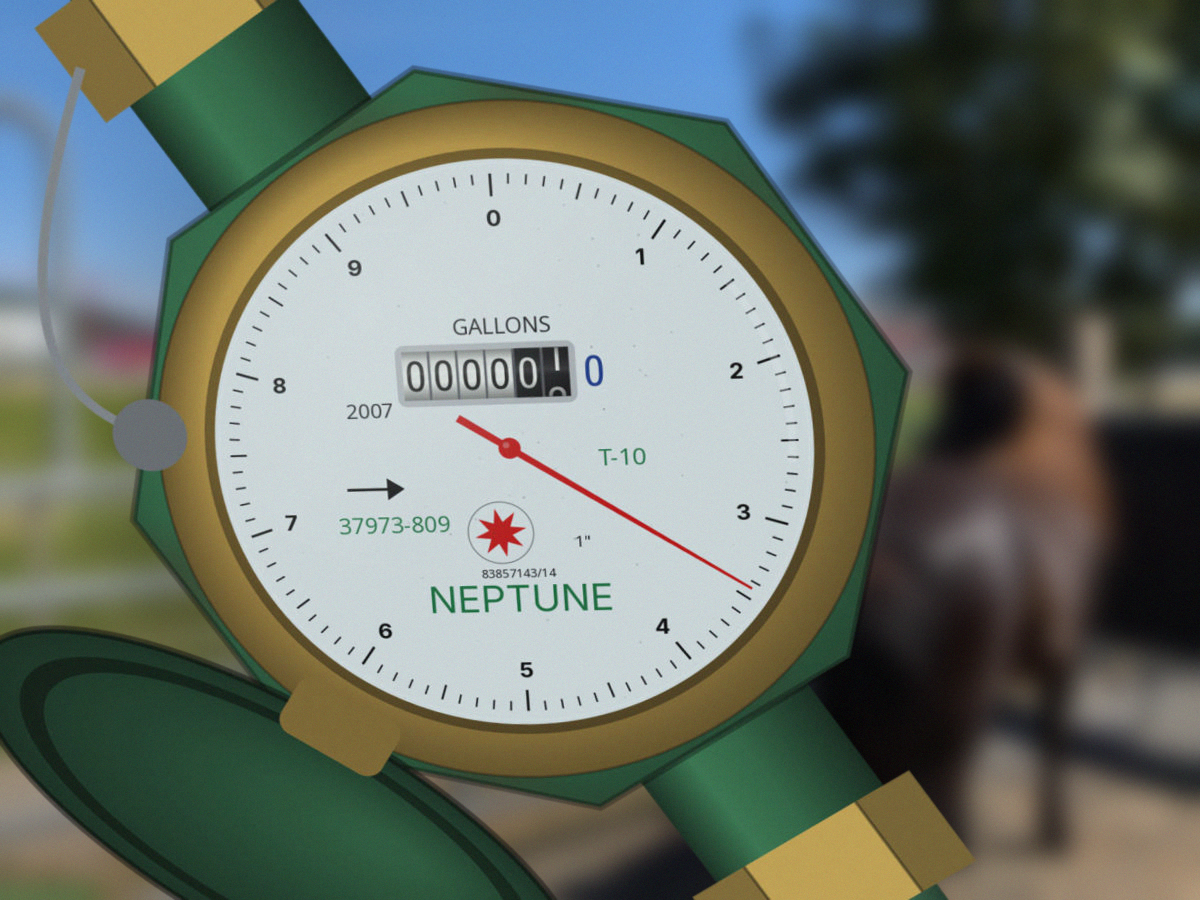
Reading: {"value": 13.4, "unit": "gal"}
